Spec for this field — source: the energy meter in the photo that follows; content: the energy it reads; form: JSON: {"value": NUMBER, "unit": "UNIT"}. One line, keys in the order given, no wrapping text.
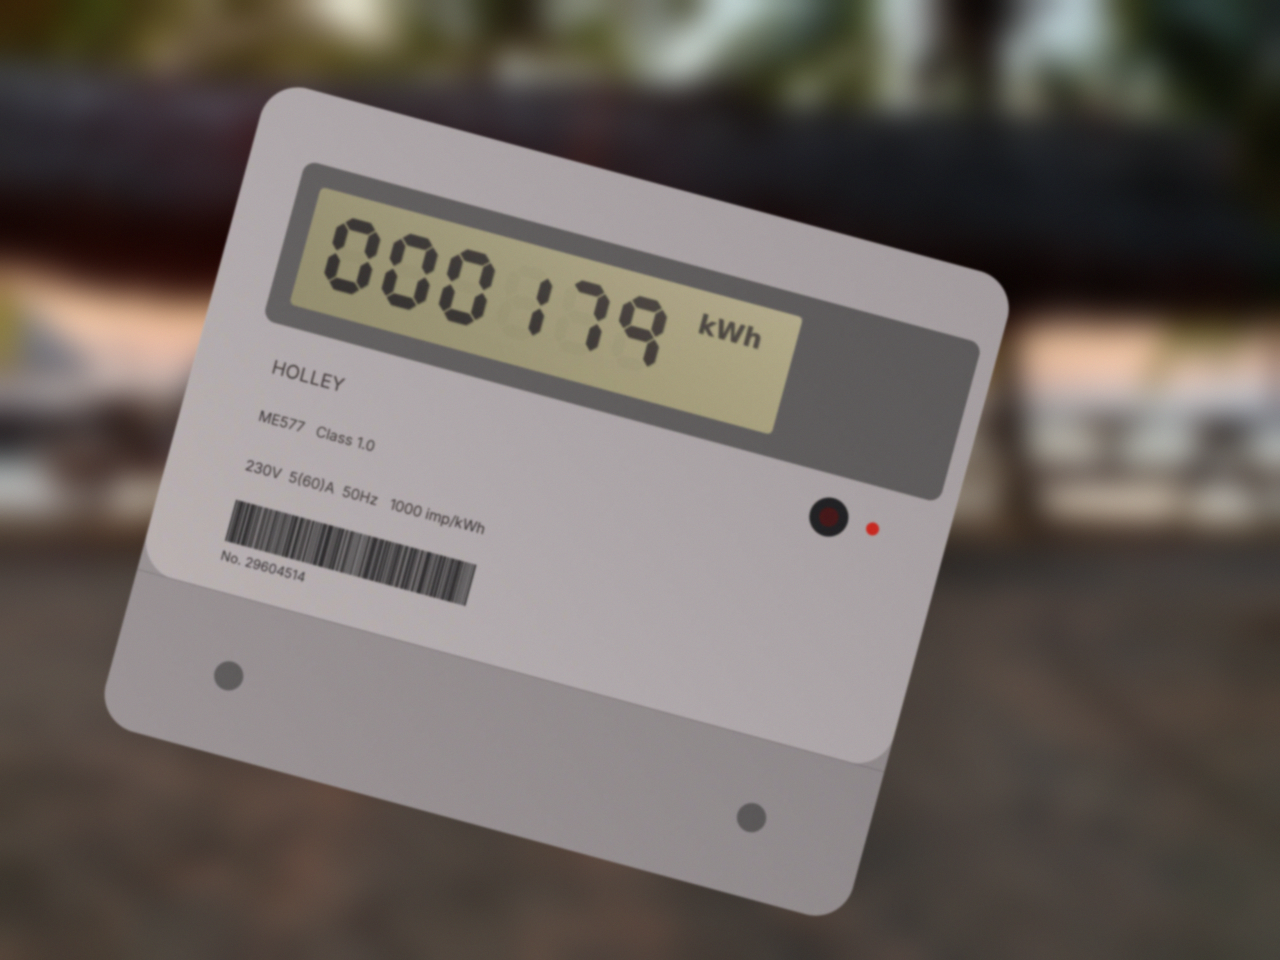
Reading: {"value": 179, "unit": "kWh"}
